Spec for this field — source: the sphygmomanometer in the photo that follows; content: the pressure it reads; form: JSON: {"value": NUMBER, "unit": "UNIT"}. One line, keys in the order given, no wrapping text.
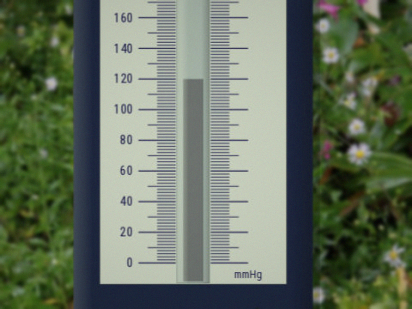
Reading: {"value": 120, "unit": "mmHg"}
